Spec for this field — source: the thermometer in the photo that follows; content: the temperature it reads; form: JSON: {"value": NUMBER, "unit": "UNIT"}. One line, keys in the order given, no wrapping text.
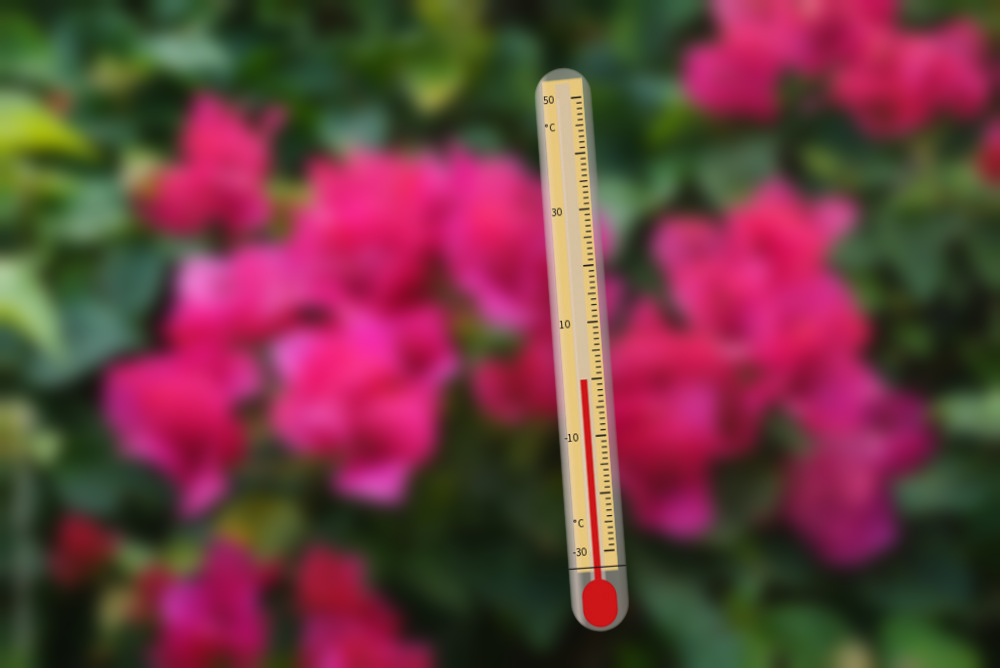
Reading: {"value": 0, "unit": "°C"}
